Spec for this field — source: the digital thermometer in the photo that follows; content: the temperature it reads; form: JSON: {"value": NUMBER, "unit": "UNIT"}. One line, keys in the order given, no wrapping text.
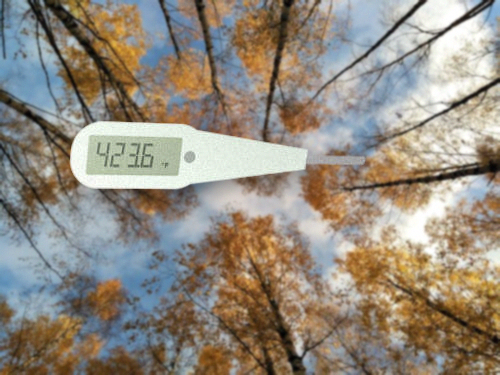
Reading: {"value": 423.6, "unit": "°F"}
